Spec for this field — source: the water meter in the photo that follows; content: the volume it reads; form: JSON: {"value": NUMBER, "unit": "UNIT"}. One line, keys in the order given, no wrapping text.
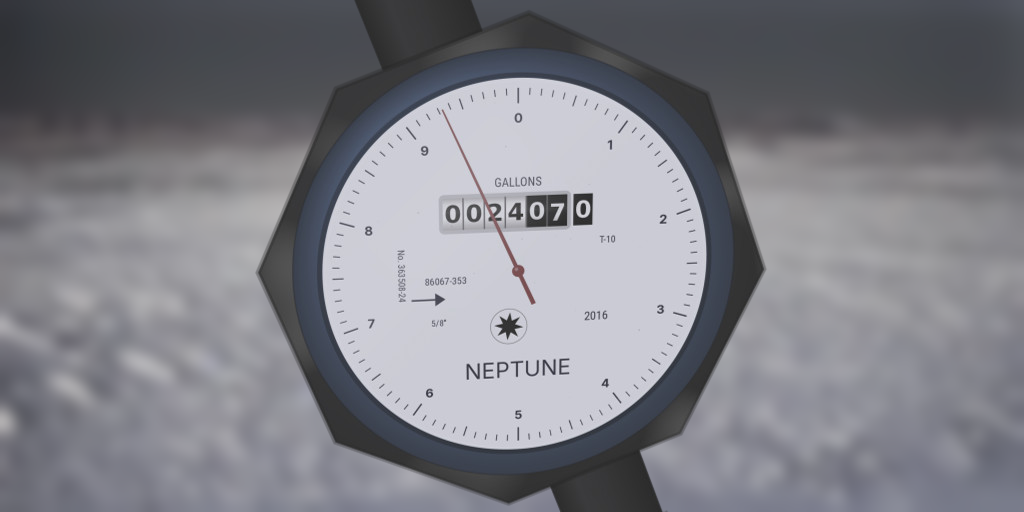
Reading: {"value": 24069.3, "unit": "gal"}
